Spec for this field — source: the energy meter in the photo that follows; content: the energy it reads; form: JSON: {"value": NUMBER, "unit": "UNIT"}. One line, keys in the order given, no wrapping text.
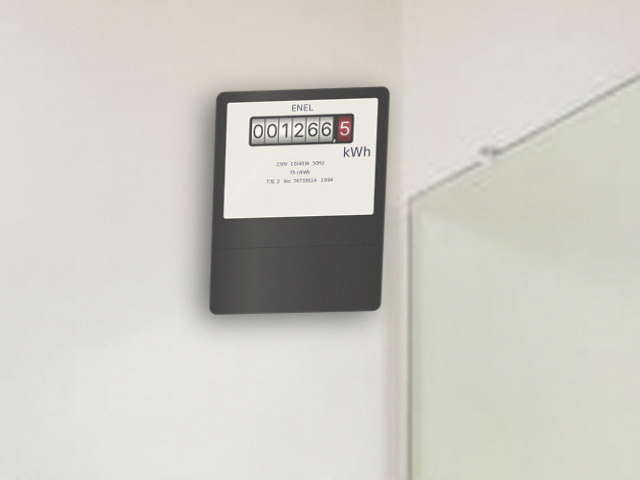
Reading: {"value": 1266.5, "unit": "kWh"}
